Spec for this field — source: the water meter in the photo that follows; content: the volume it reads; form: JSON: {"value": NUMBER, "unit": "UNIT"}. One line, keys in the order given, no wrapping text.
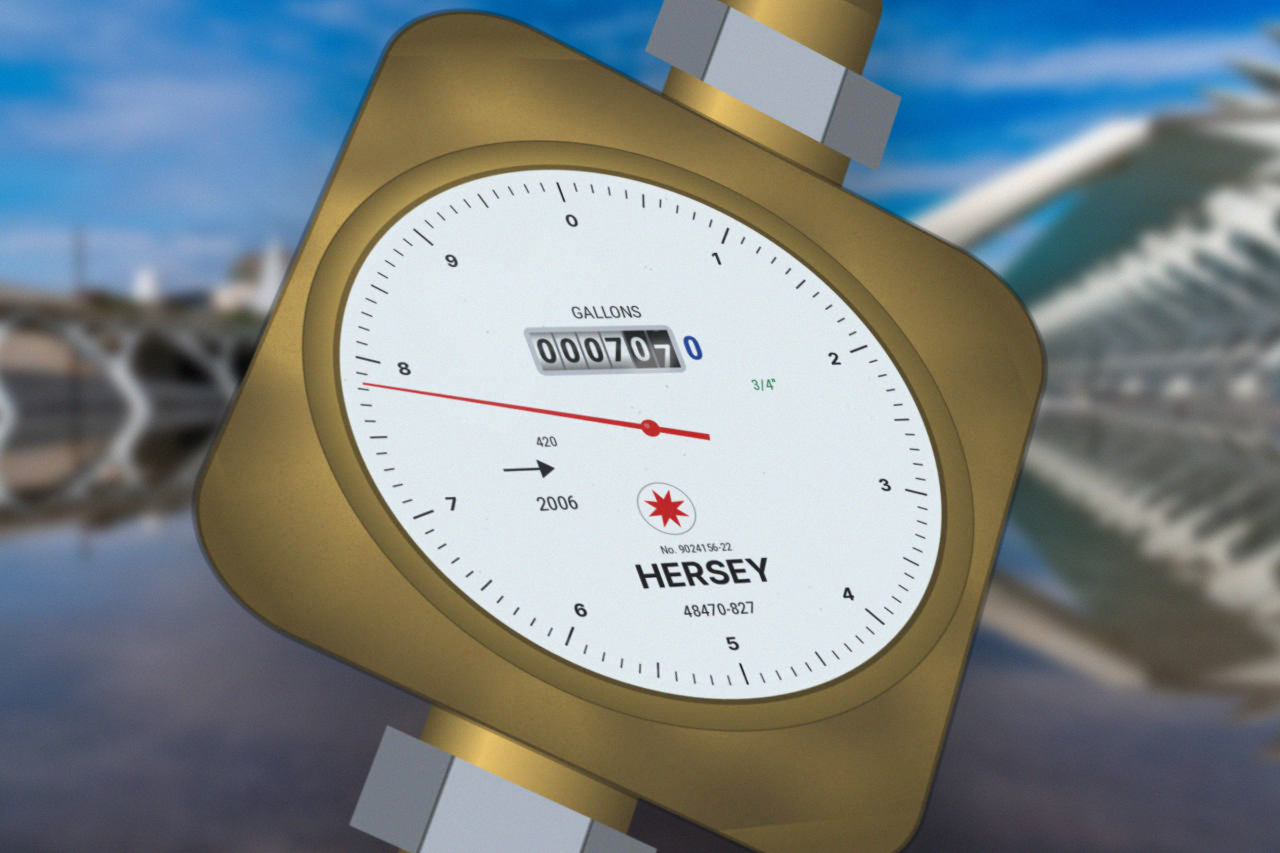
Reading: {"value": 7067.8, "unit": "gal"}
